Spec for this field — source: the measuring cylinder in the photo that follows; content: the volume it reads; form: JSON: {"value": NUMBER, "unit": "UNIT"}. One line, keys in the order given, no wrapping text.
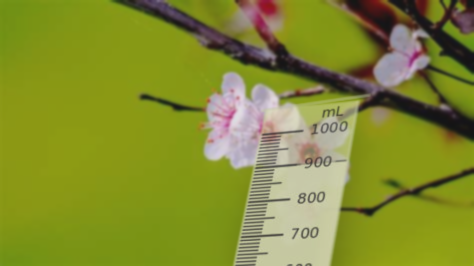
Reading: {"value": 900, "unit": "mL"}
